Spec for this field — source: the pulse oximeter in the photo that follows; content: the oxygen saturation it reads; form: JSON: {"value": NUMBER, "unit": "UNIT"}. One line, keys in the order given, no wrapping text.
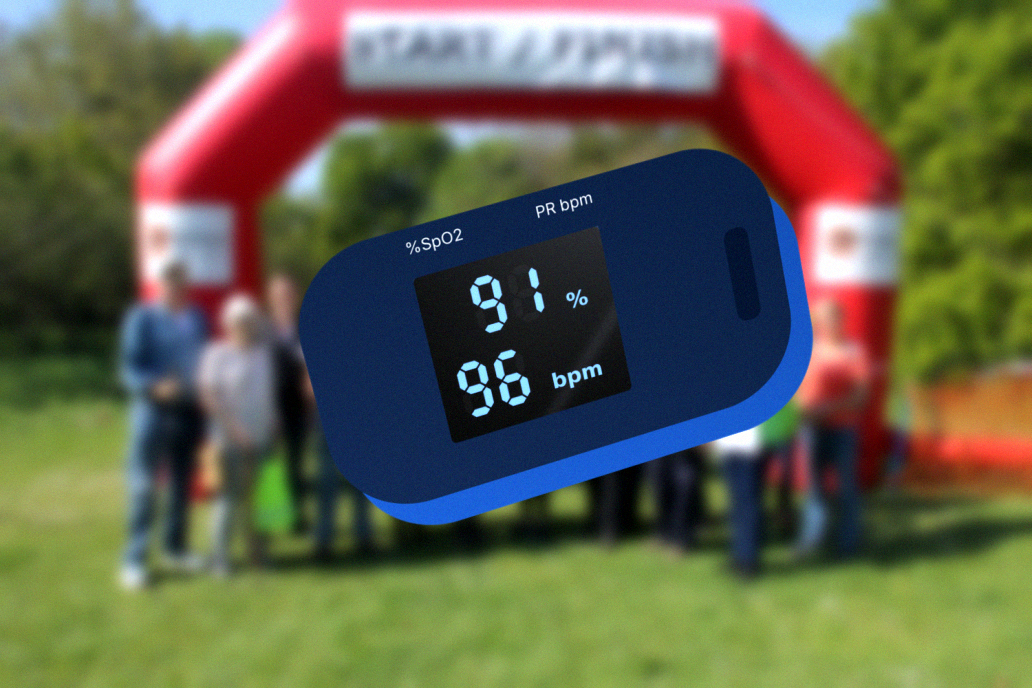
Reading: {"value": 91, "unit": "%"}
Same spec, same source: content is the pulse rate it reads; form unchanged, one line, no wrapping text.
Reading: {"value": 96, "unit": "bpm"}
